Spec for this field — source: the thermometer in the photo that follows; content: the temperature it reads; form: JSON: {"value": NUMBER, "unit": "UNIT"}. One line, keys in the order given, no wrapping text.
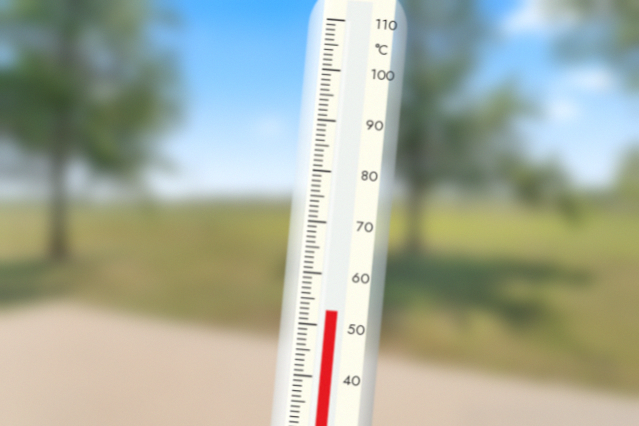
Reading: {"value": 53, "unit": "°C"}
